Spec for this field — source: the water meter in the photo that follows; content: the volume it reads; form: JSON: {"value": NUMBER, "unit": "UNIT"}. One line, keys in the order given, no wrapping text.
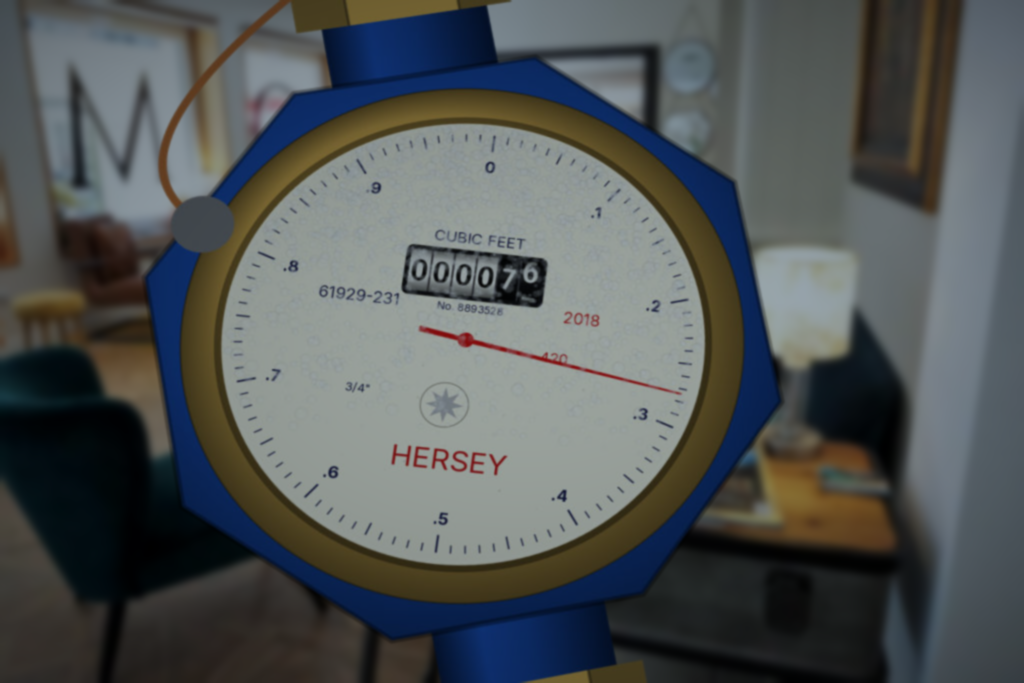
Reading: {"value": 76.27, "unit": "ft³"}
